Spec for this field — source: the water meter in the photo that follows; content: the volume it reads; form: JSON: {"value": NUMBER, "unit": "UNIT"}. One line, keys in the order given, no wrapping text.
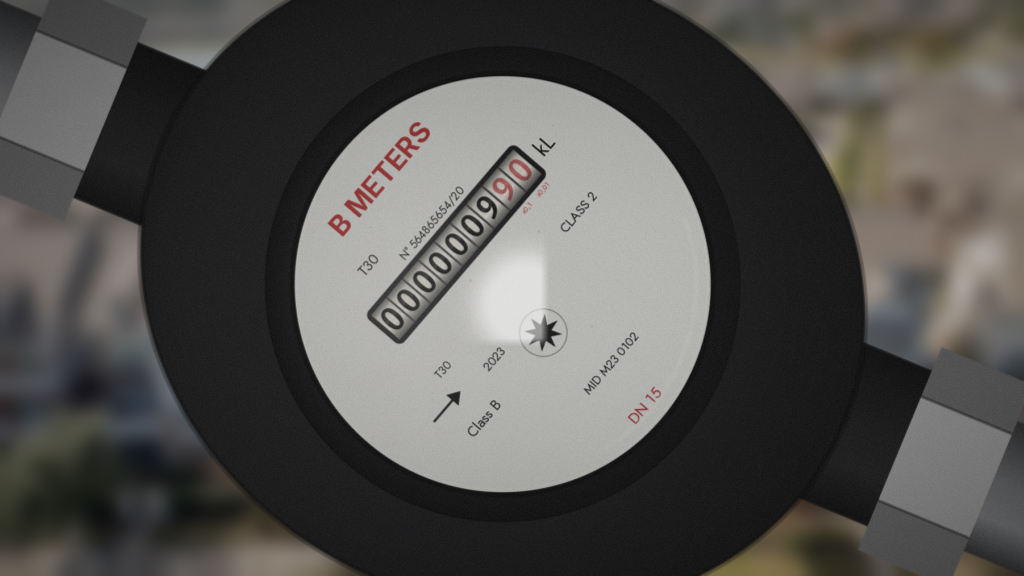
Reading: {"value": 9.90, "unit": "kL"}
